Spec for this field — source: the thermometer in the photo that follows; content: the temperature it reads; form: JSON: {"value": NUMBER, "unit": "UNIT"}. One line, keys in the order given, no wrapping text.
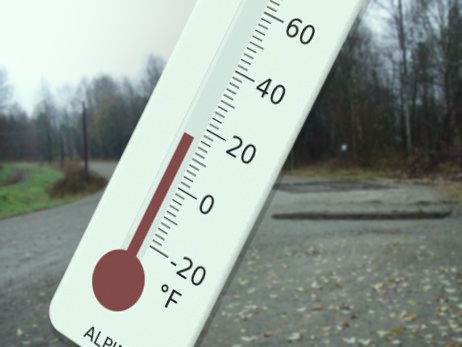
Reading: {"value": 16, "unit": "°F"}
